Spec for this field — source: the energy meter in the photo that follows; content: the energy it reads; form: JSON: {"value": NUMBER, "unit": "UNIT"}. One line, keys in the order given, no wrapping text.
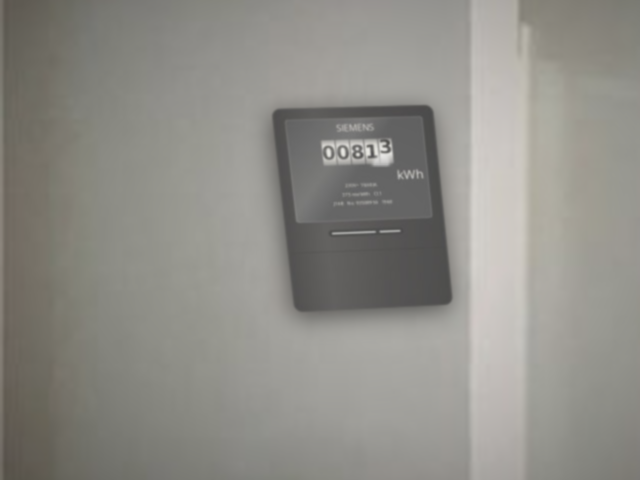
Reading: {"value": 813, "unit": "kWh"}
